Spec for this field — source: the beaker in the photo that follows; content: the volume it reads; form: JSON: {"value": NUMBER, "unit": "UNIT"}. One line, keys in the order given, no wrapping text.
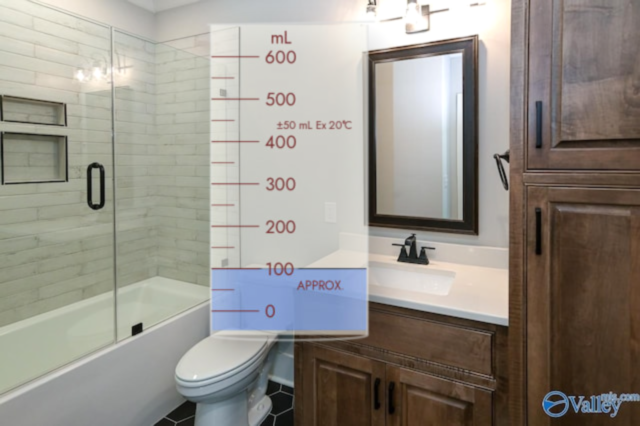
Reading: {"value": 100, "unit": "mL"}
